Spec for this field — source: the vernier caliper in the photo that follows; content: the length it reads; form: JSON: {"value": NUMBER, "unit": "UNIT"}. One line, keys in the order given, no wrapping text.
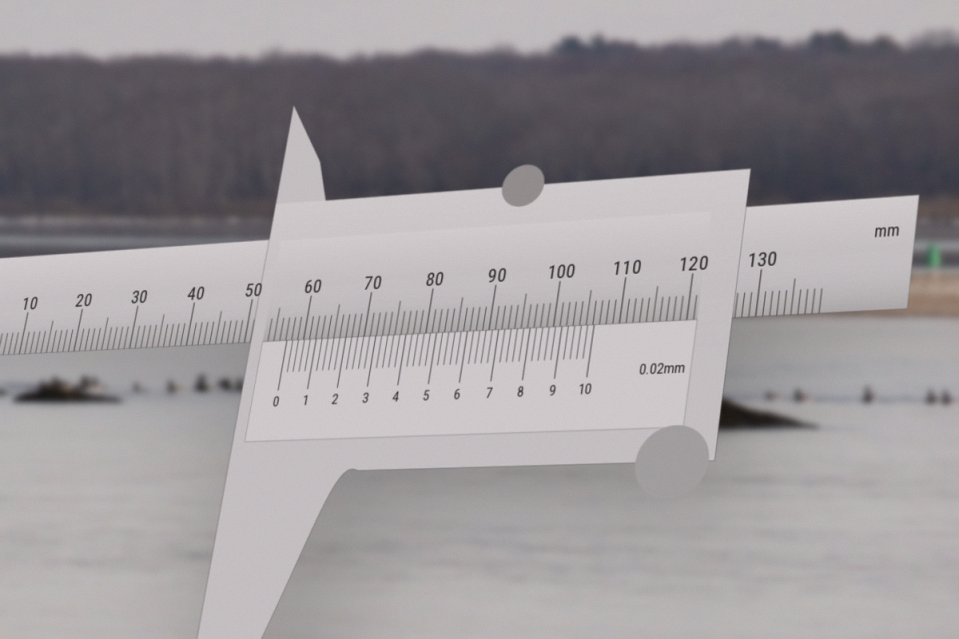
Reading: {"value": 57.2, "unit": "mm"}
